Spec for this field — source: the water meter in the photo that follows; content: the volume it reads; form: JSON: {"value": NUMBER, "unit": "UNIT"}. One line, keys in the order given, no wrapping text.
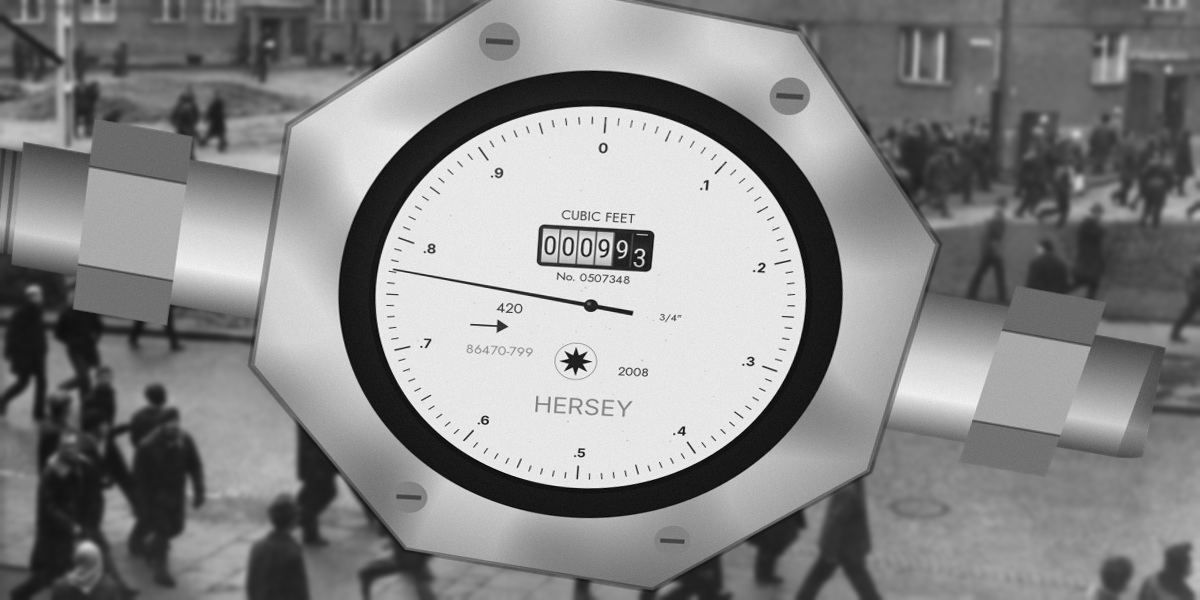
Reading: {"value": 992.77, "unit": "ft³"}
